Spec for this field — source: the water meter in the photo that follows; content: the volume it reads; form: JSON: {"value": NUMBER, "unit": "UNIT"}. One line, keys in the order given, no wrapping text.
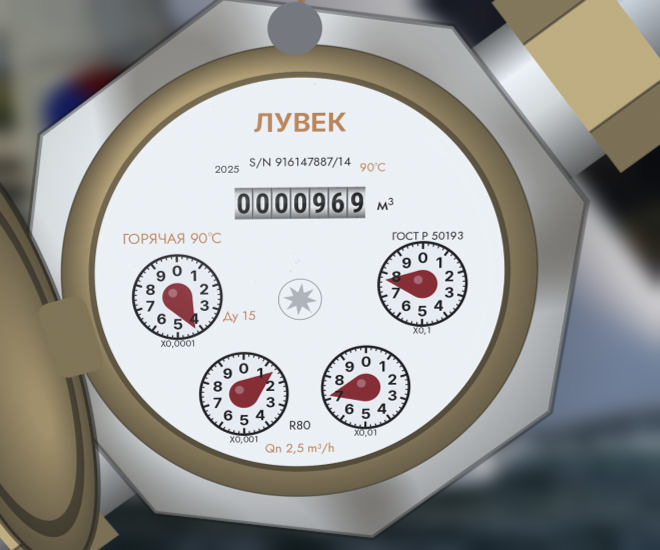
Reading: {"value": 969.7714, "unit": "m³"}
